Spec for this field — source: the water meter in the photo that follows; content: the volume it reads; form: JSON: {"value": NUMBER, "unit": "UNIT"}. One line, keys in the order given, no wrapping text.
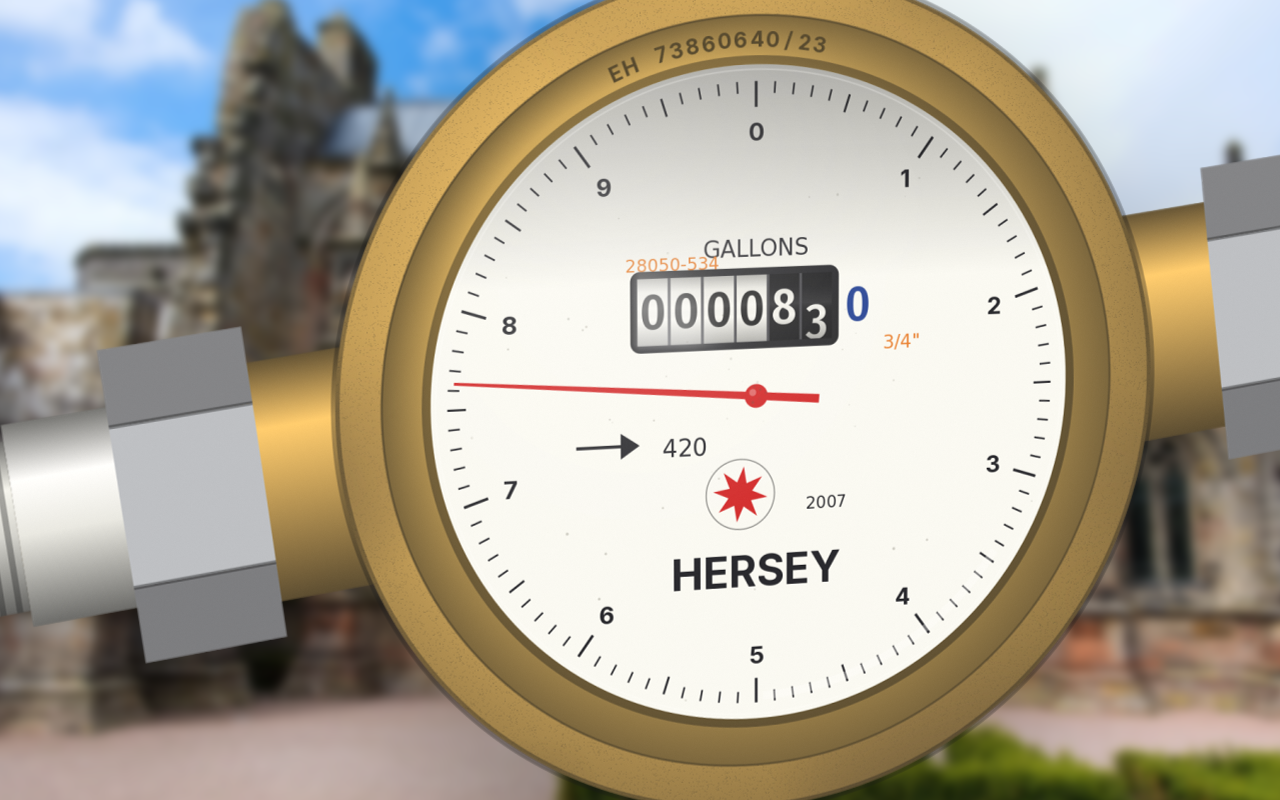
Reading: {"value": 827.6, "unit": "gal"}
